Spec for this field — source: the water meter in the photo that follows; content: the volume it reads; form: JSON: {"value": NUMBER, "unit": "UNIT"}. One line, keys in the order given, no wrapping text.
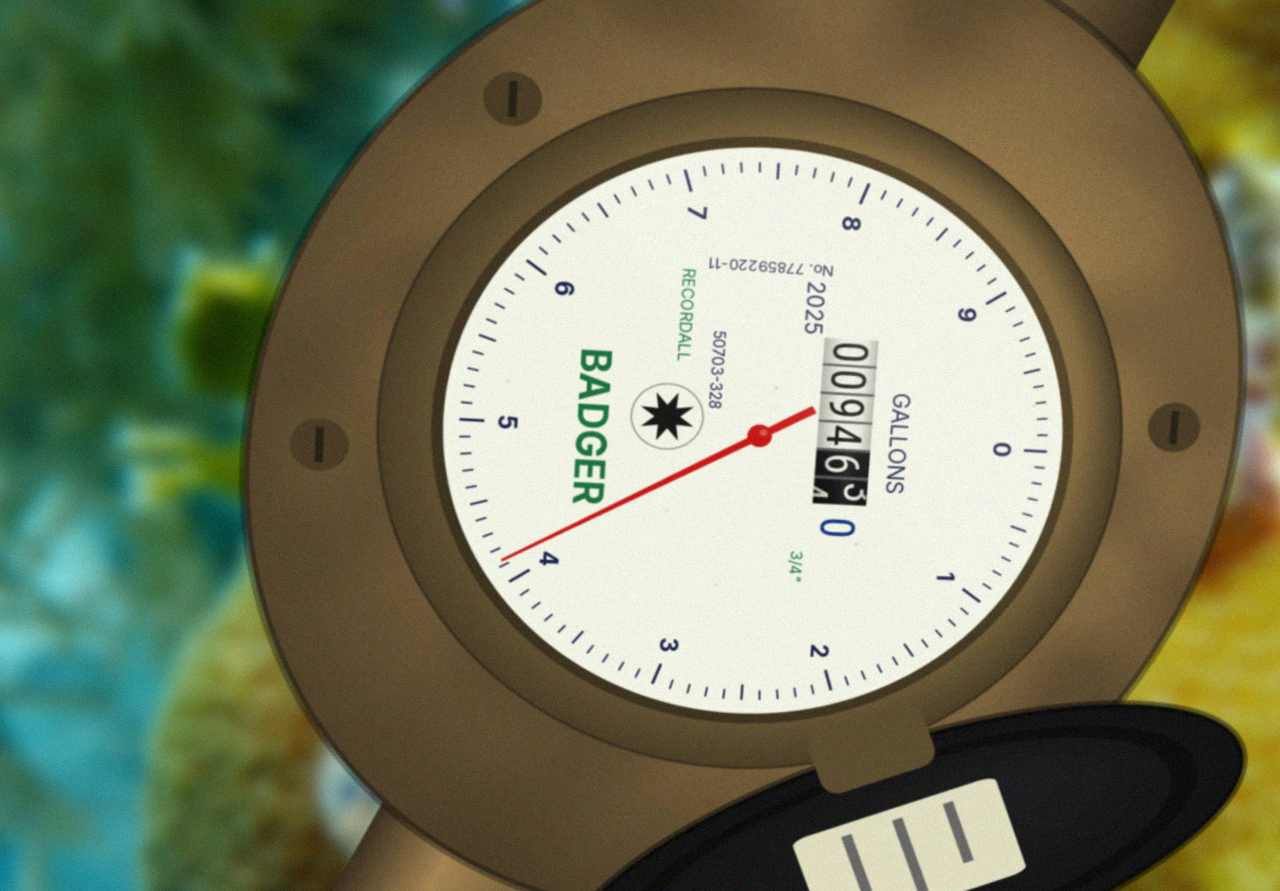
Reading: {"value": 94634.1, "unit": "gal"}
